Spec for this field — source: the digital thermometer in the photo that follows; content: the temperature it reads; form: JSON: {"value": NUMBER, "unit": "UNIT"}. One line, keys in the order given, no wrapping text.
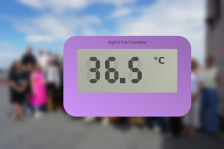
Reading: {"value": 36.5, "unit": "°C"}
